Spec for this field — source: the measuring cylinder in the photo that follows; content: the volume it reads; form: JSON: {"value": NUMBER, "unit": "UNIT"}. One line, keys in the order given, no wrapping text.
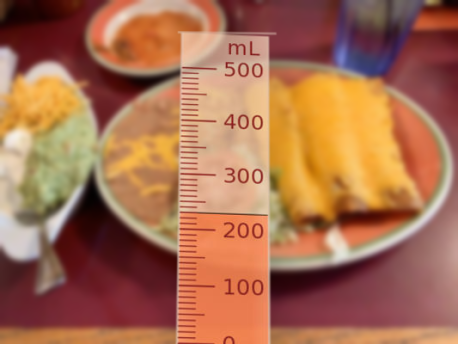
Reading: {"value": 230, "unit": "mL"}
